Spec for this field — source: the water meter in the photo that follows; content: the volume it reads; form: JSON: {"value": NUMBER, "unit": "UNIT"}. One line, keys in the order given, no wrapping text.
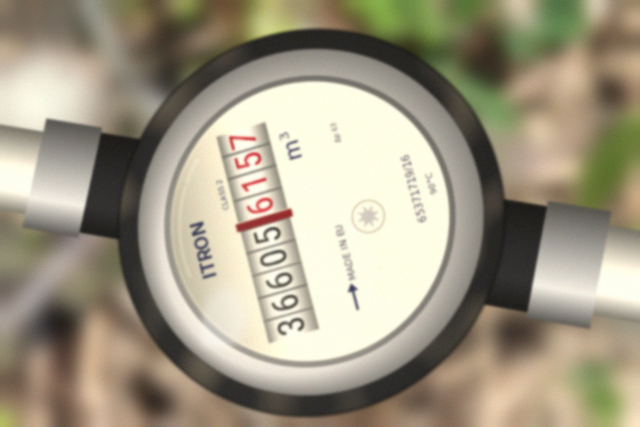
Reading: {"value": 36605.6157, "unit": "m³"}
